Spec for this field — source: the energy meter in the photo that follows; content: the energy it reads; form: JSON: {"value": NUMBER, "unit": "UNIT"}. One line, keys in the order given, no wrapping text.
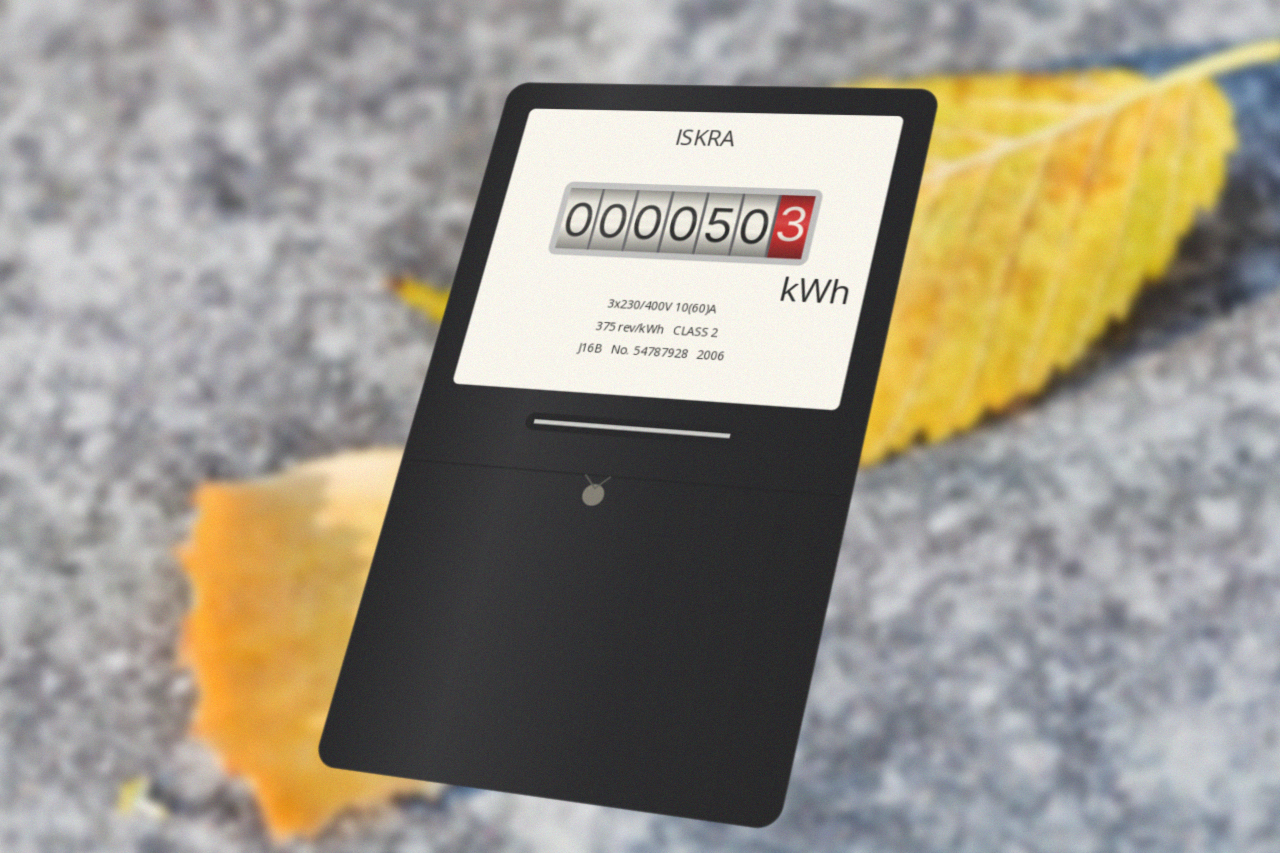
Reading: {"value": 50.3, "unit": "kWh"}
